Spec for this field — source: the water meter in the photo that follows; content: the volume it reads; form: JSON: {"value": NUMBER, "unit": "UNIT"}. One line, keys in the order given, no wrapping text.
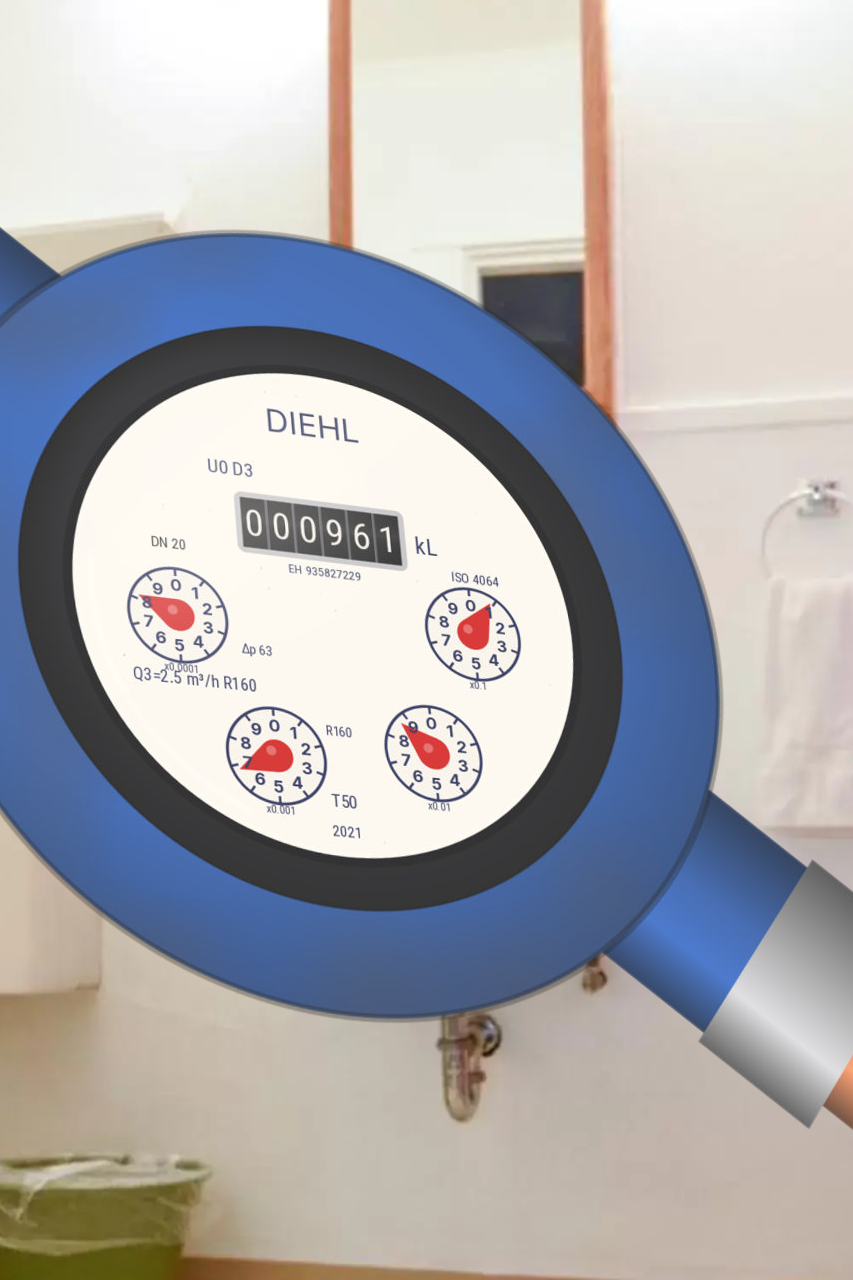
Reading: {"value": 961.0868, "unit": "kL"}
